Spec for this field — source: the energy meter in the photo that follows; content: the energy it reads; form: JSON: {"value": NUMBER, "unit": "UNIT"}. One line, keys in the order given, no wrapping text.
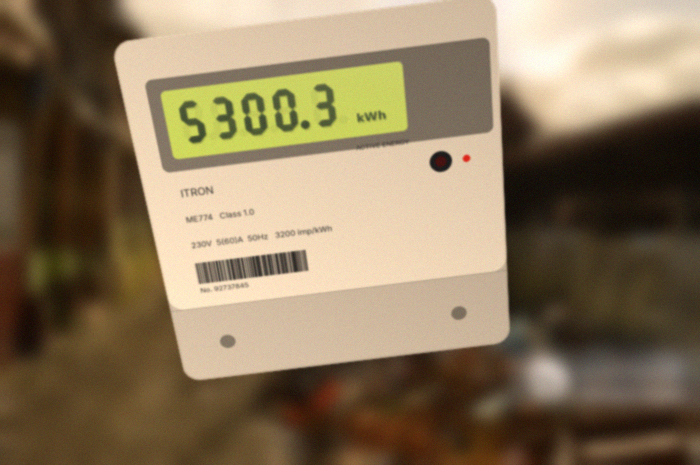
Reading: {"value": 5300.3, "unit": "kWh"}
